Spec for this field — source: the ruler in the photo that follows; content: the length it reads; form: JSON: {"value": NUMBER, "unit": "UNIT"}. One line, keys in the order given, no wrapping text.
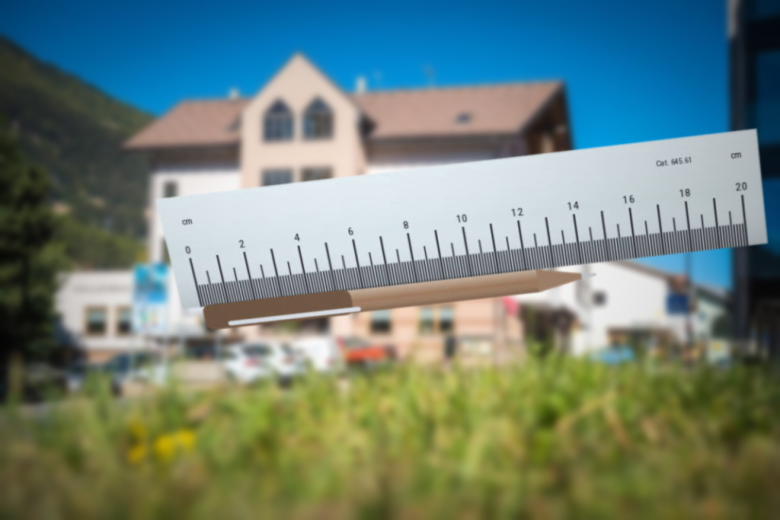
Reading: {"value": 14.5, "unit": "cm"}
